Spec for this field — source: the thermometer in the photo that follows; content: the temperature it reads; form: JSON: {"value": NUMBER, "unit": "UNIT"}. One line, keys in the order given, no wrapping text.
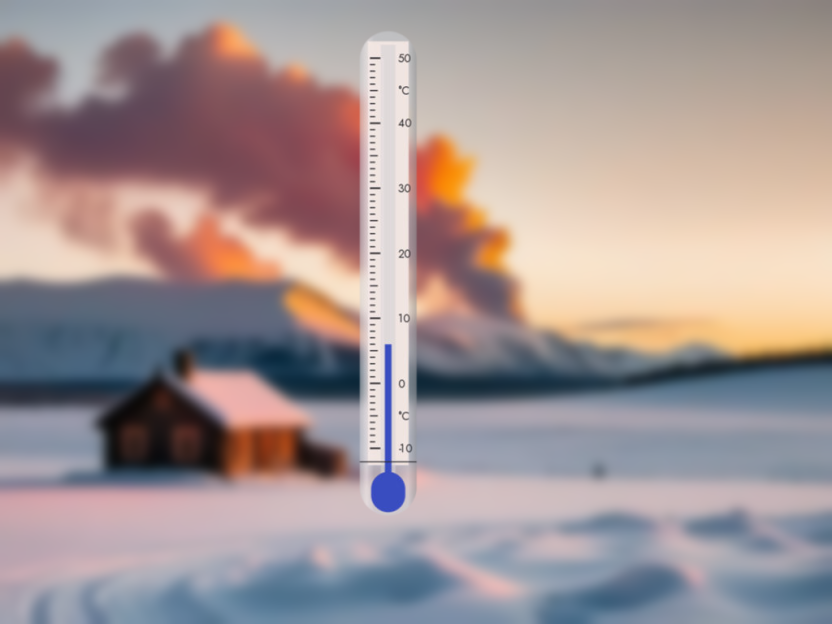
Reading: {"value": 6, "unit": "°C"}
